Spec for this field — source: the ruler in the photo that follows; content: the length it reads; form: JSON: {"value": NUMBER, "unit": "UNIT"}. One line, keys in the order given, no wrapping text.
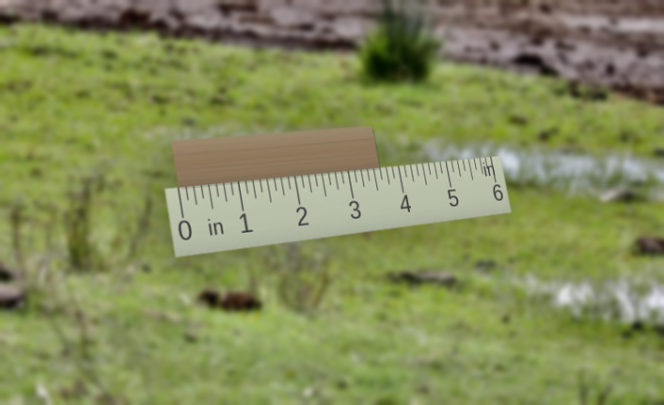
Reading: {"value": 3.625, "unit": "in"}
